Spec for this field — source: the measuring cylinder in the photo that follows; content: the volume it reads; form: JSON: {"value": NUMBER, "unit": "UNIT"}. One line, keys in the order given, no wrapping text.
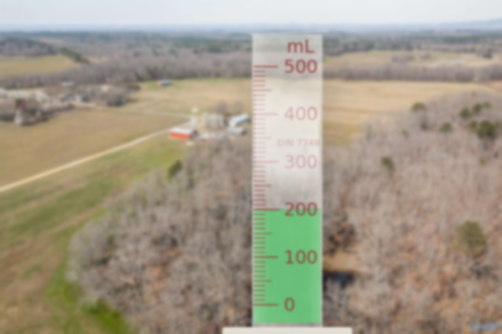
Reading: {"value": 200, "unit": "mL"}
